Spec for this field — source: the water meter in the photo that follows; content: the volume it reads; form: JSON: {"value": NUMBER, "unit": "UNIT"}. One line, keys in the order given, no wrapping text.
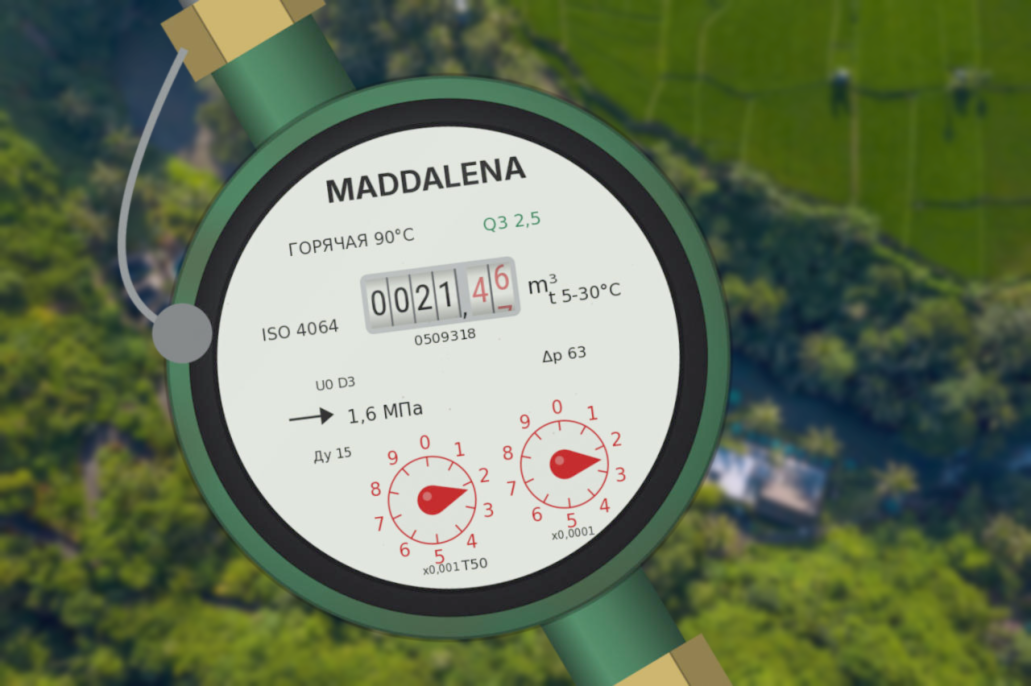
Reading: {"value": 21.4622, "unit": "m³"}
